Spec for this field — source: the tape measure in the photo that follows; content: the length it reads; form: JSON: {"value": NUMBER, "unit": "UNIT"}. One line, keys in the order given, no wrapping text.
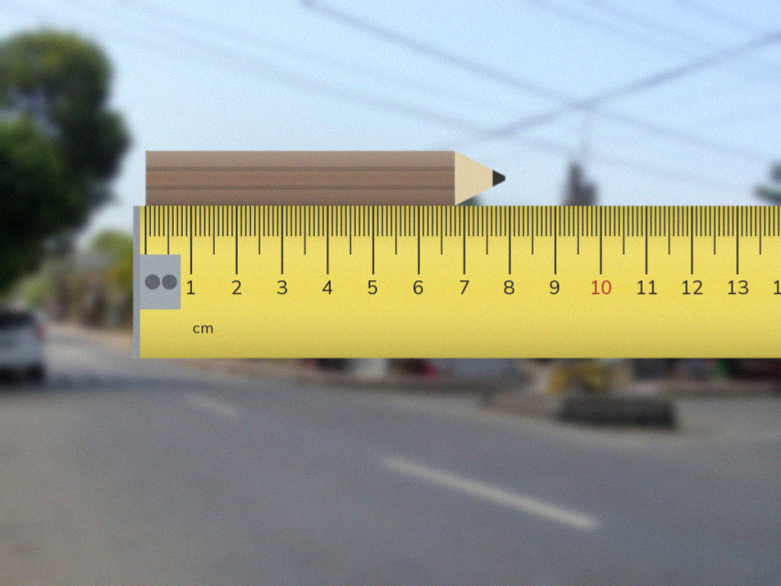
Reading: {"value": 7.9, "unit": "cm"}
